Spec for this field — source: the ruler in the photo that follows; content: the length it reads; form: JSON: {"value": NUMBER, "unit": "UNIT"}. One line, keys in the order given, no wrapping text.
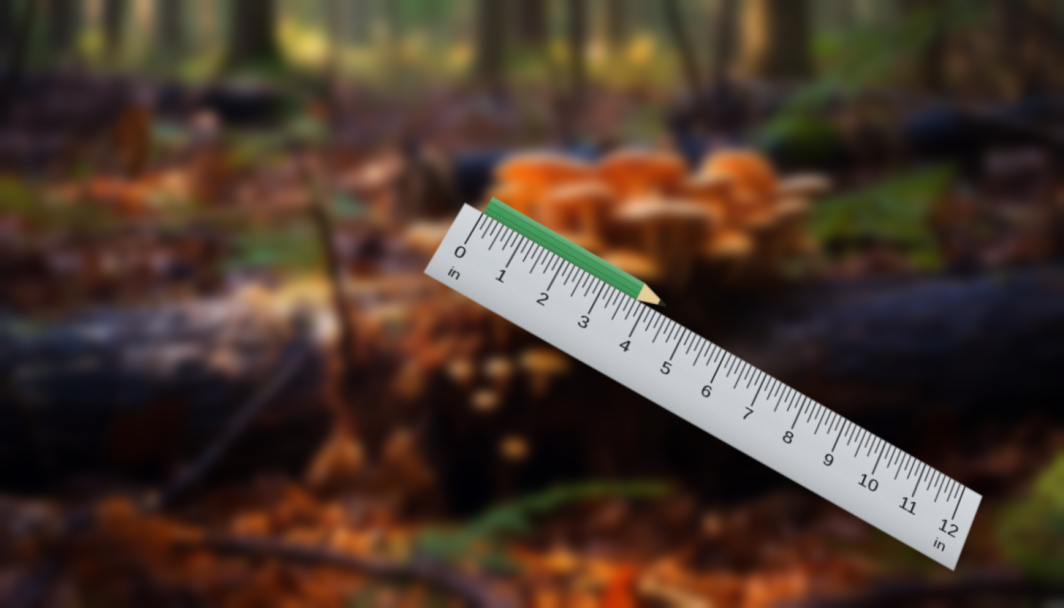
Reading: {"value": 4.375, "unit": "in"}
